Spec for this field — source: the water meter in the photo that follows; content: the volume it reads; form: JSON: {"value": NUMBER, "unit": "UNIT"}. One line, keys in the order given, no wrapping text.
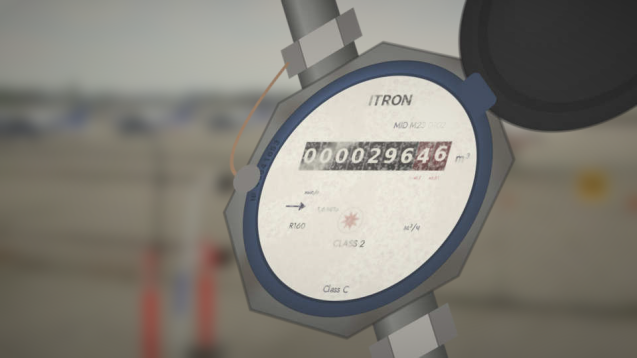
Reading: {"value": 296.46, "unit": "m³"}
